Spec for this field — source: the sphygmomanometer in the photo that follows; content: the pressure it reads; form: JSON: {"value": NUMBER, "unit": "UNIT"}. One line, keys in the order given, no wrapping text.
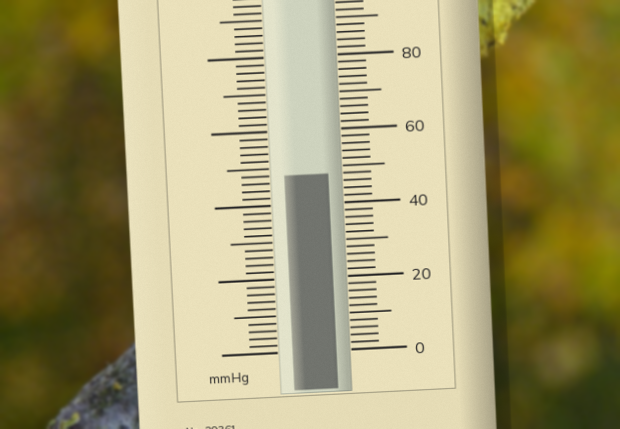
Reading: {"value": 48, "unit": "mmHg"}
